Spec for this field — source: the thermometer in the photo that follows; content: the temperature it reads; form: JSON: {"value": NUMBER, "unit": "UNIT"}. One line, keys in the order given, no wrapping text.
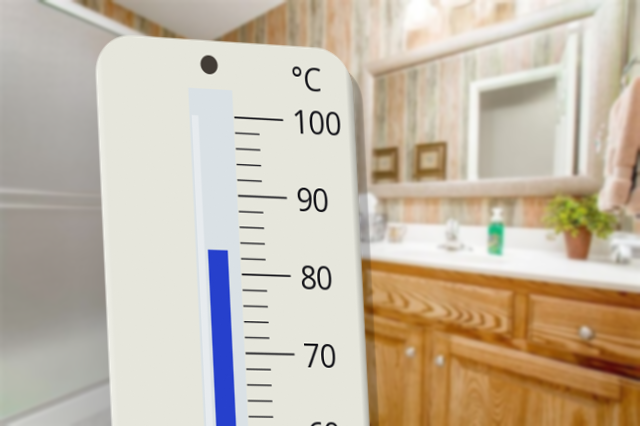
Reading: {"value": 83, "unit": "°C"}
